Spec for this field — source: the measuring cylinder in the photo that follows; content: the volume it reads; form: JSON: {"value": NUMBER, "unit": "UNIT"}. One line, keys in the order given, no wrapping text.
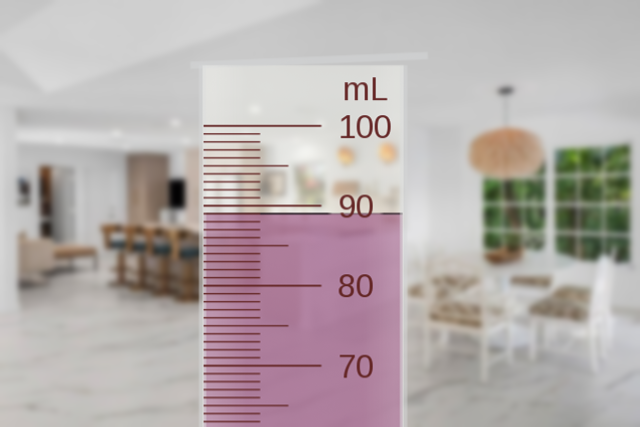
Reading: {"value": 89, "unit": "mL"}
